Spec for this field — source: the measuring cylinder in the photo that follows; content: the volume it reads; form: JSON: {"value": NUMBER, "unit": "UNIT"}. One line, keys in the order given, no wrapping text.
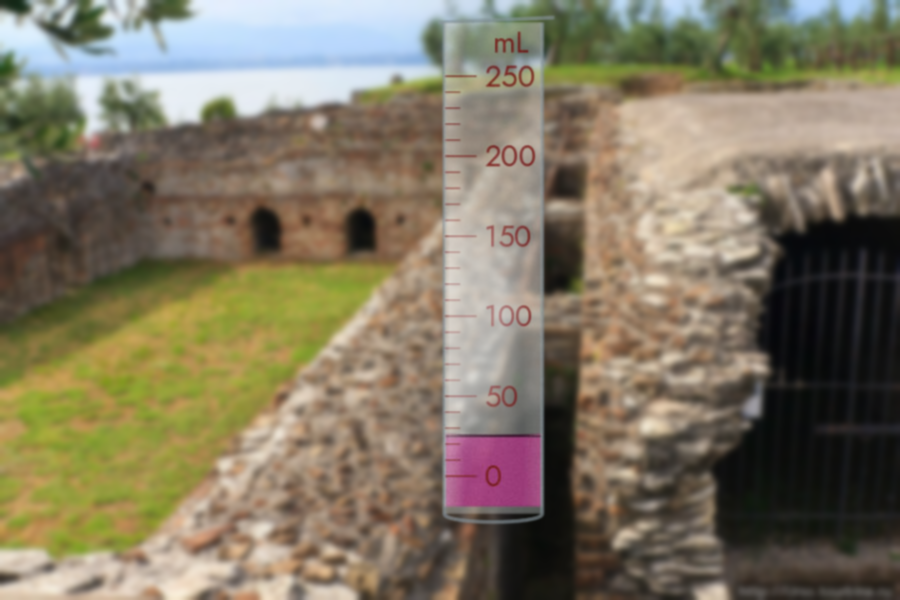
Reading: {"value": 25, "unit": "mL"}
